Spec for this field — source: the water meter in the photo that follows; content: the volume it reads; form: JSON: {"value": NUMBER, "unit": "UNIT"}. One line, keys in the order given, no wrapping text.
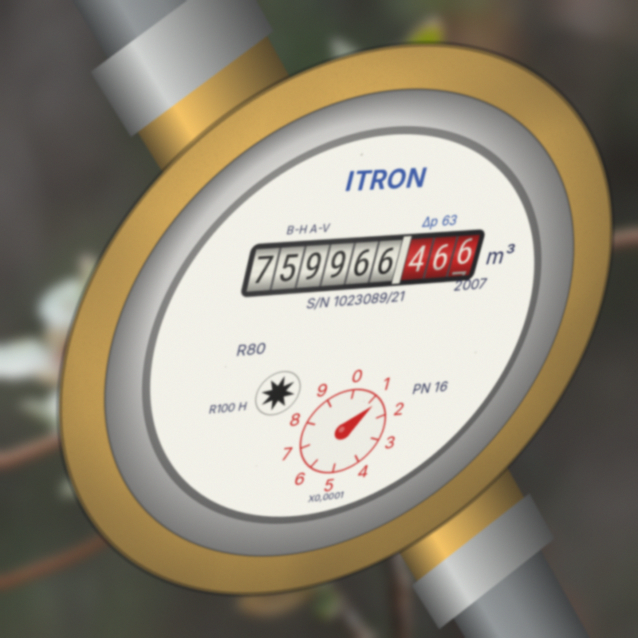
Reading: {"value": 759966.4661, "unit": "m³"}
